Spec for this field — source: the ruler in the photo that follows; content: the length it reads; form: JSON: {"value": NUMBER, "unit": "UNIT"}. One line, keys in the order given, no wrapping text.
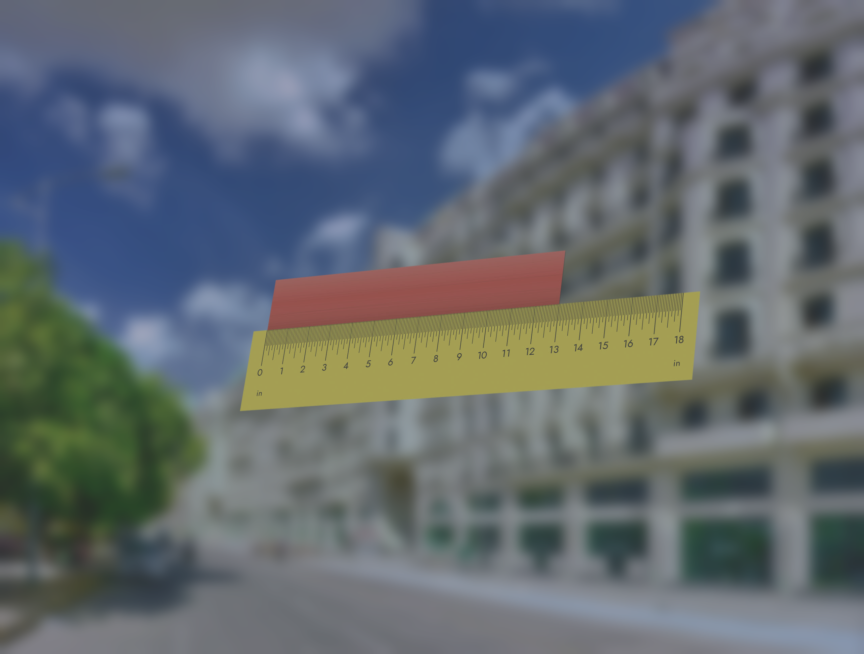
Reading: {"value": 13, "unit": "in"}
